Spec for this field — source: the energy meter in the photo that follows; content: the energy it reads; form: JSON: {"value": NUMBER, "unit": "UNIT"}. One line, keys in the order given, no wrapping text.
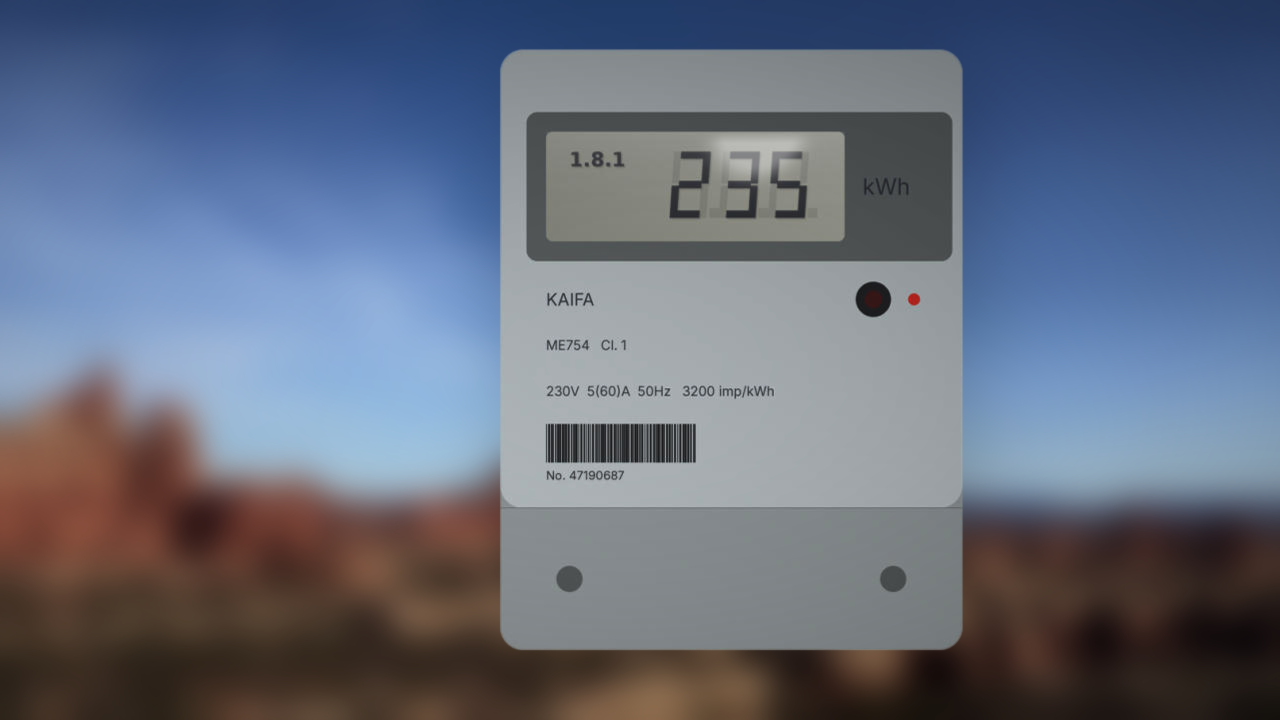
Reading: {"value": 235, "unit": "kWh"}
